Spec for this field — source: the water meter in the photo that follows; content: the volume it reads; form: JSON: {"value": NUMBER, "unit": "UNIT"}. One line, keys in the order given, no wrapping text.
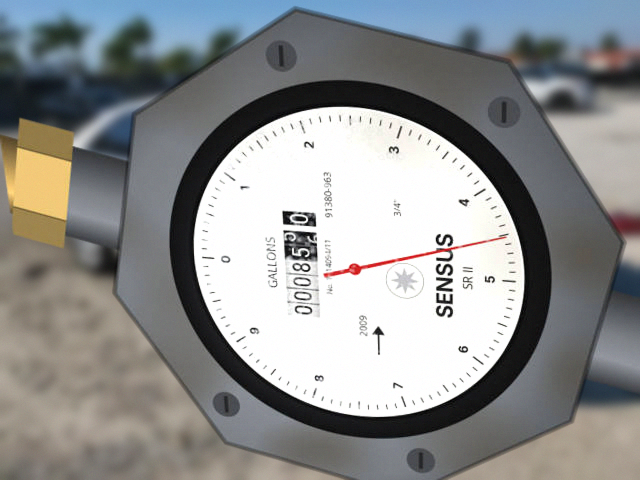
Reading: {"value": 8554.5, "unit": "gal"}
